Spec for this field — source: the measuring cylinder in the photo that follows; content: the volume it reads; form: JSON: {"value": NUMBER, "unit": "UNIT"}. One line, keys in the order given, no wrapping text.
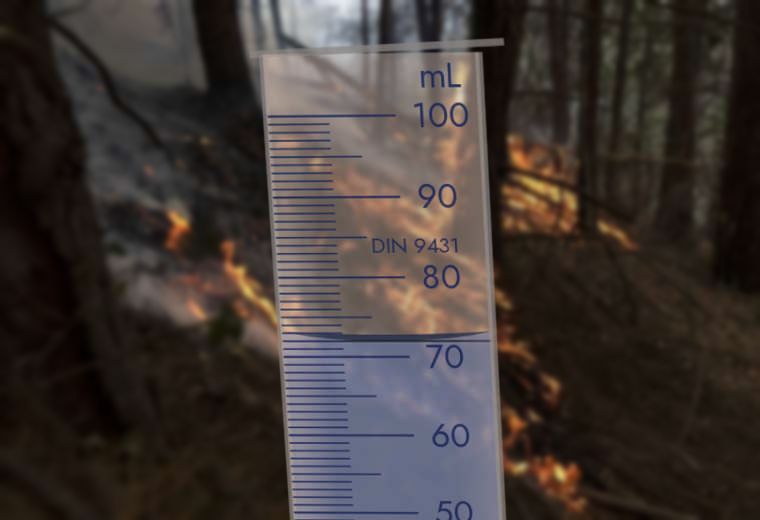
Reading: {"value": 72, "unit": "mL"}
